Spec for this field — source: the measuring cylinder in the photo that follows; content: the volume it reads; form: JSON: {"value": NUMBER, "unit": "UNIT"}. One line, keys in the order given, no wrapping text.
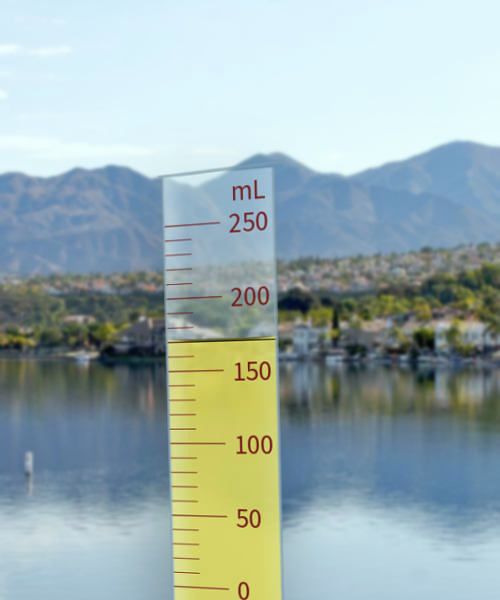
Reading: {"value": 170, "unit": "mL"}
